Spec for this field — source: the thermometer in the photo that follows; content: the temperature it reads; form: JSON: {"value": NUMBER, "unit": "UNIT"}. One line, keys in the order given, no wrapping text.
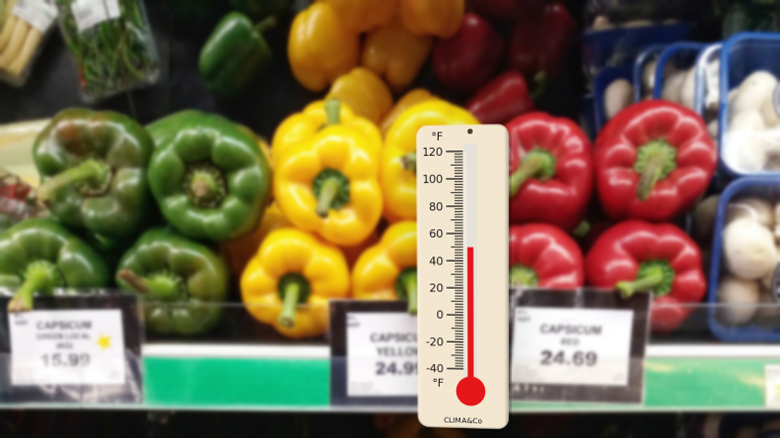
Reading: {"value": 50, "unit": "°F"}
